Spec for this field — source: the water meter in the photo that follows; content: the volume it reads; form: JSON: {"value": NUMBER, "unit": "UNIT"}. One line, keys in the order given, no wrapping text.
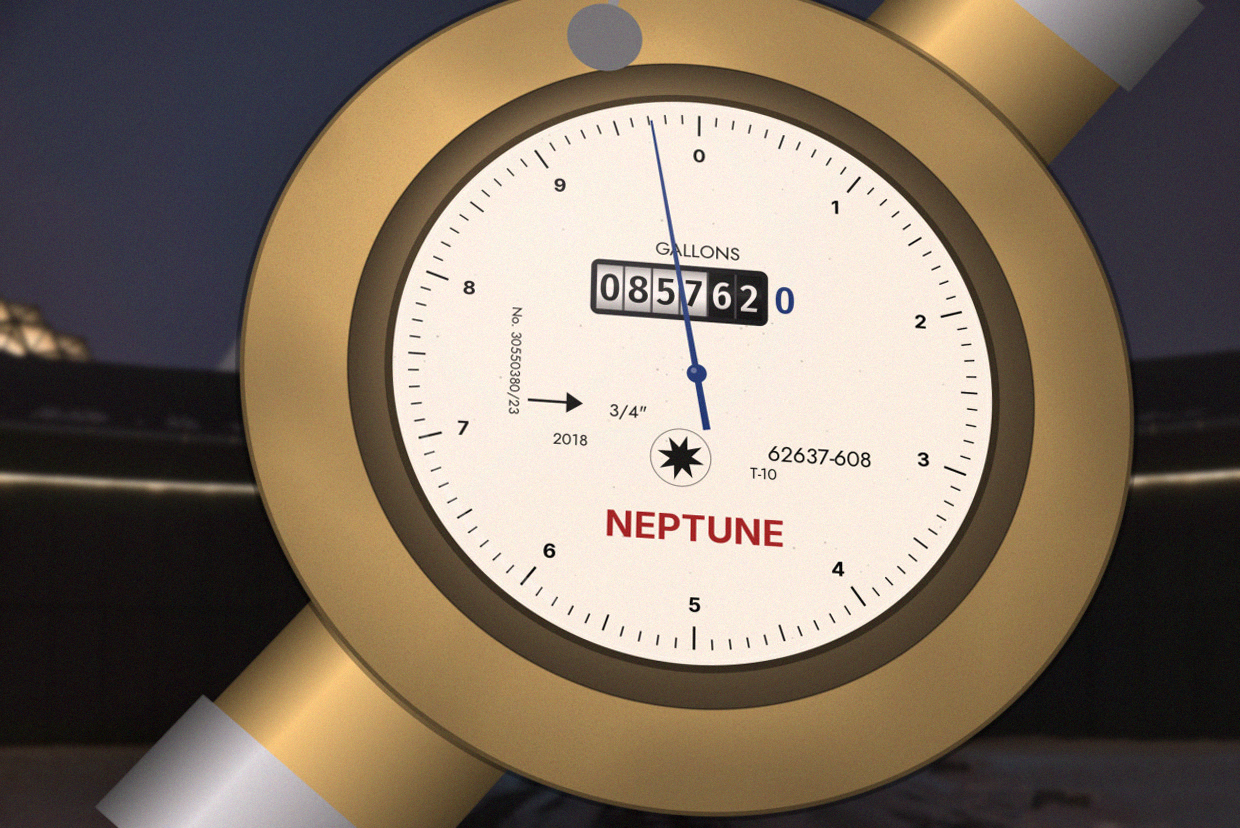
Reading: {"value": 857619.7, "unit": "gal"}
